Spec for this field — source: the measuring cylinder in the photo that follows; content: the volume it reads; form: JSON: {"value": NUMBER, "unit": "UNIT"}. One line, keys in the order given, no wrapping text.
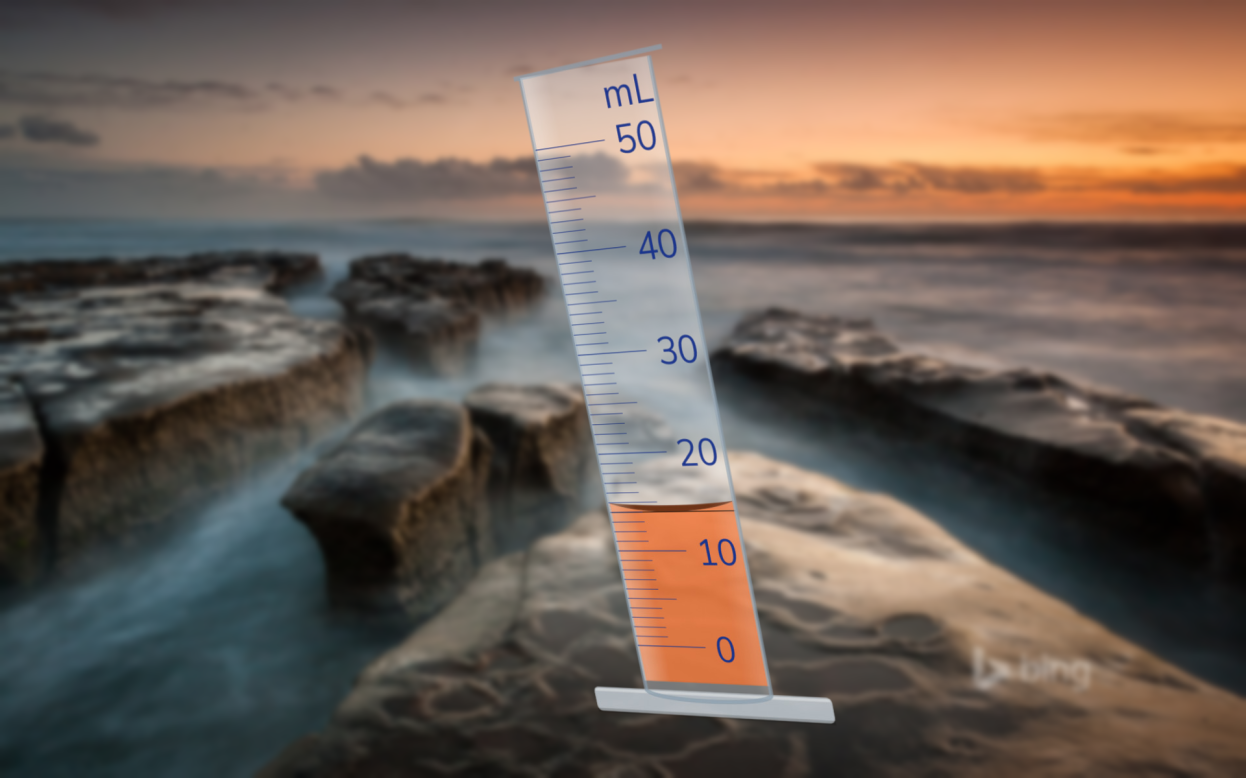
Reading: {"value": 14, "unit": "mL"}
